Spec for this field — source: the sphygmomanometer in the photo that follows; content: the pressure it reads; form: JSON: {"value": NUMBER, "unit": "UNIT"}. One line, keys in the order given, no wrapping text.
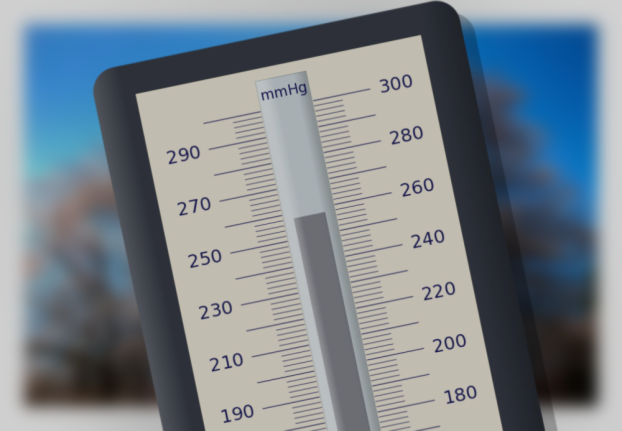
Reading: {"value": 258, "unit": "mmHg"}
